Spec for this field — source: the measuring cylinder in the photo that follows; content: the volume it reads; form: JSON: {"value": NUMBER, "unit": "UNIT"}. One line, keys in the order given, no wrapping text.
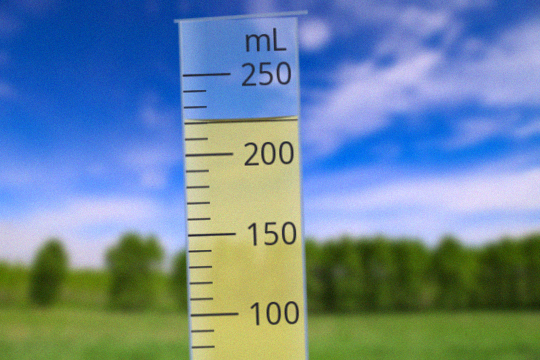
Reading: {"value": 220, "unit": "mL"}
